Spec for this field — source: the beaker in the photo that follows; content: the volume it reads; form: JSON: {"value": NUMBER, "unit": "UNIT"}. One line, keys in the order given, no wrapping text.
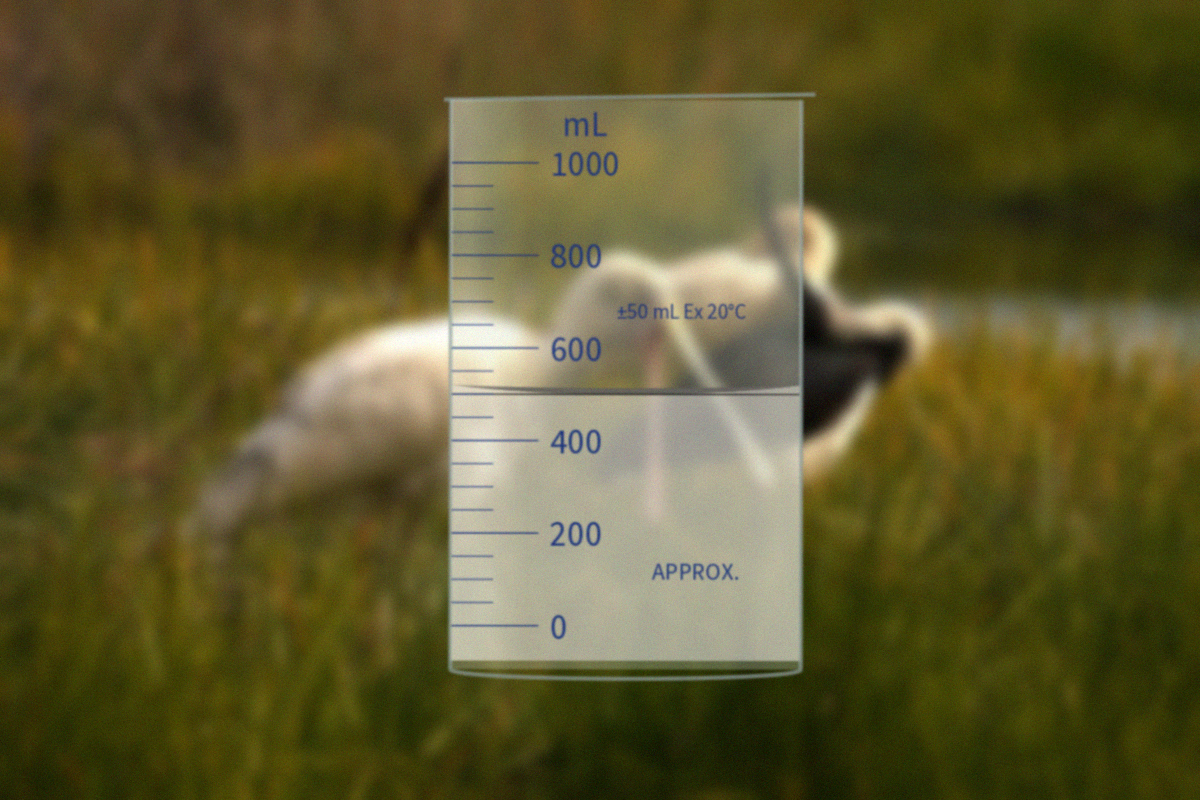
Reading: {"value": 500, "unit": "mL"}
